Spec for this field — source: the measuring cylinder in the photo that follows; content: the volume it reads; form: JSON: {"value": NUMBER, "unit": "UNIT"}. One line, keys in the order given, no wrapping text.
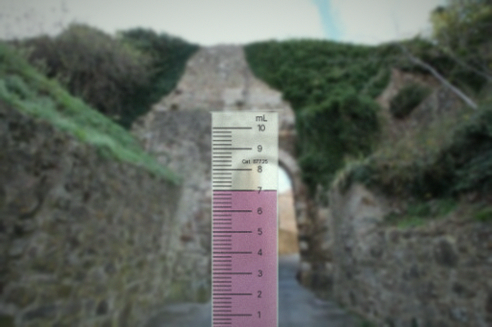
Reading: {"value": 7, "unit": "mL"}
